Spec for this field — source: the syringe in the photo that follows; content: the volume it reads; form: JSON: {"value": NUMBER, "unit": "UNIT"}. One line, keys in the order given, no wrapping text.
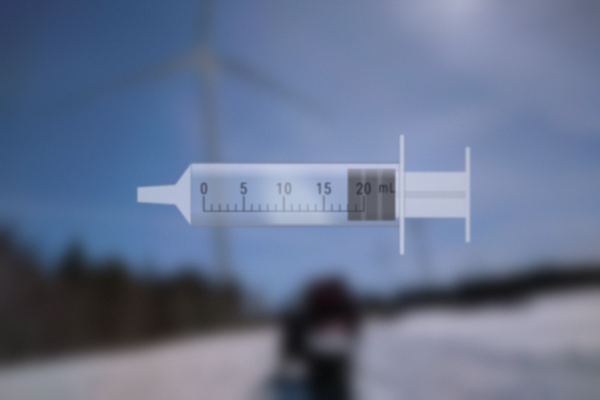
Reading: {"value": 18, "unit": "mL"}
